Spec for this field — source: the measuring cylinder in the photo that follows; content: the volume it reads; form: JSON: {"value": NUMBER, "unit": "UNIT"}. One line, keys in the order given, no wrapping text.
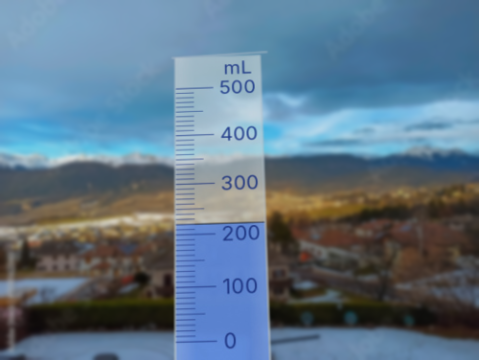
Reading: {"value": 220, "unit": "mL"}
